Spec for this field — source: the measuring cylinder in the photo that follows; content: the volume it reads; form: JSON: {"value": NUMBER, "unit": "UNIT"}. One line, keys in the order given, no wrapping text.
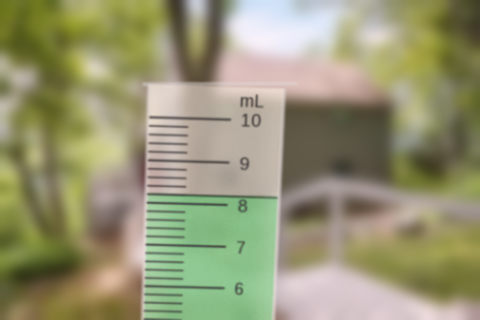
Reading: {"value": 8.2, "unit": "mL"}
